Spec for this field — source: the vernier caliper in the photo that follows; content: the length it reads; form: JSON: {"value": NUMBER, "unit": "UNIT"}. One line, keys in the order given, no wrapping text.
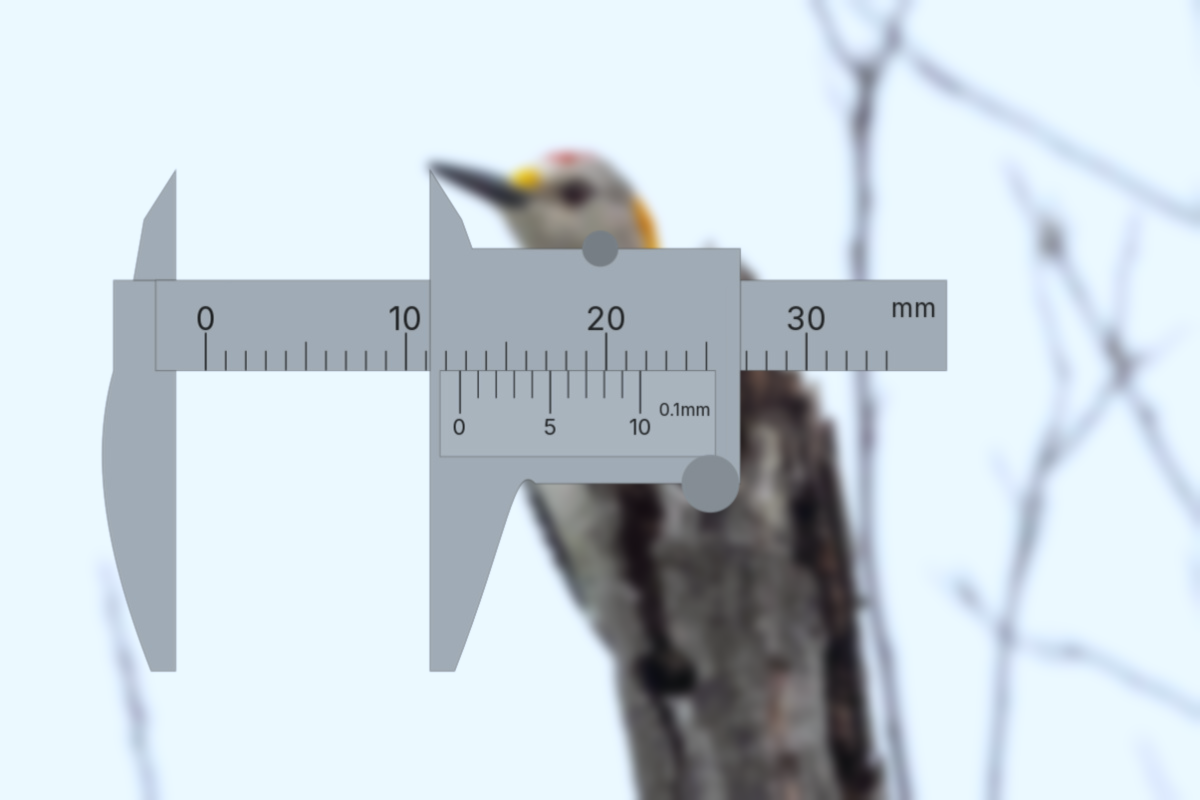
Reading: {"value": 12.7, "unit": "mm"}
